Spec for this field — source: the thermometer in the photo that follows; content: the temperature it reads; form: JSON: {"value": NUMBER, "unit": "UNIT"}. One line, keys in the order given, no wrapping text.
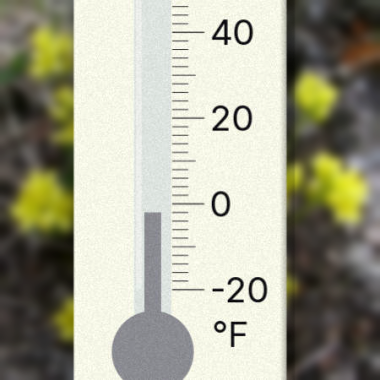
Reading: {"value": -2, "unit": "°F"}
